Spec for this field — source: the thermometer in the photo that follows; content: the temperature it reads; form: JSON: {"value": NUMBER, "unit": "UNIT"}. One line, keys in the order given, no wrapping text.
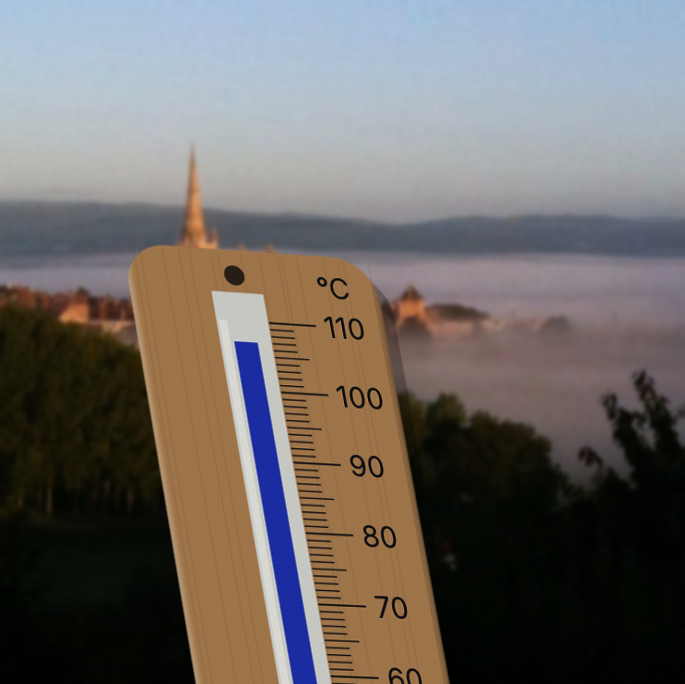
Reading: {"value": 107, "unit": "°C"}
